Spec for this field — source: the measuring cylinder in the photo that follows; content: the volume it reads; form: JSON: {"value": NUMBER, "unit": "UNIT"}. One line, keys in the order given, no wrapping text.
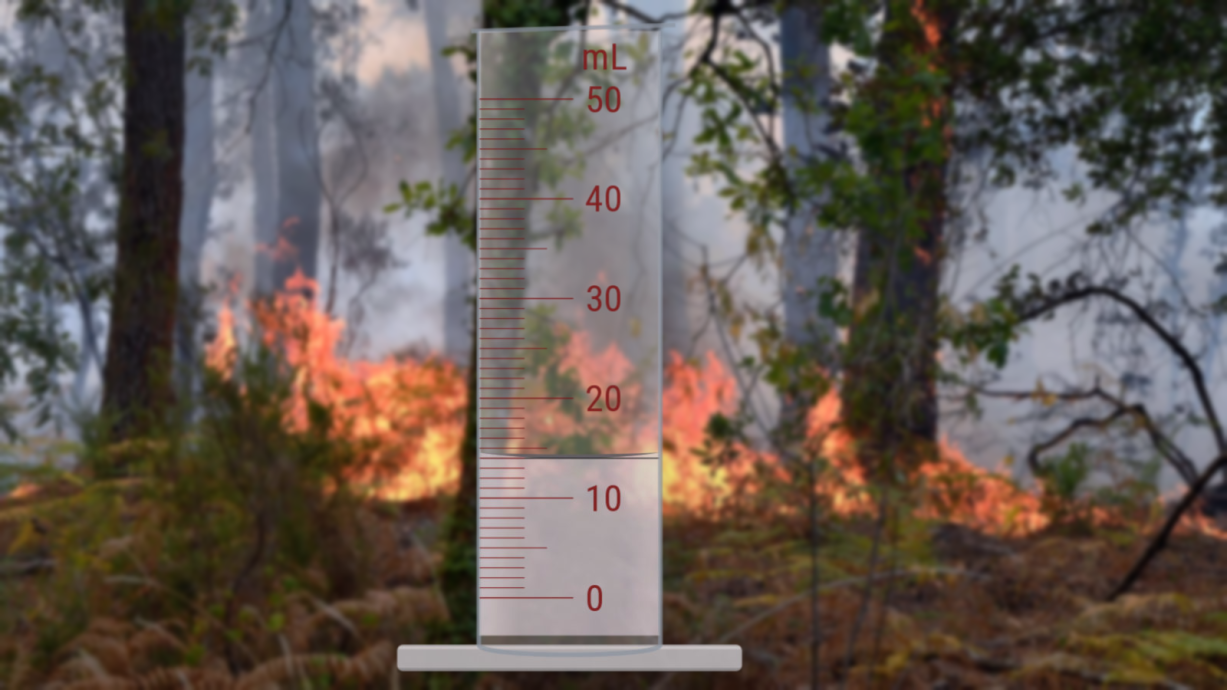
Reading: {"value": 14, "unit": "mL"}
